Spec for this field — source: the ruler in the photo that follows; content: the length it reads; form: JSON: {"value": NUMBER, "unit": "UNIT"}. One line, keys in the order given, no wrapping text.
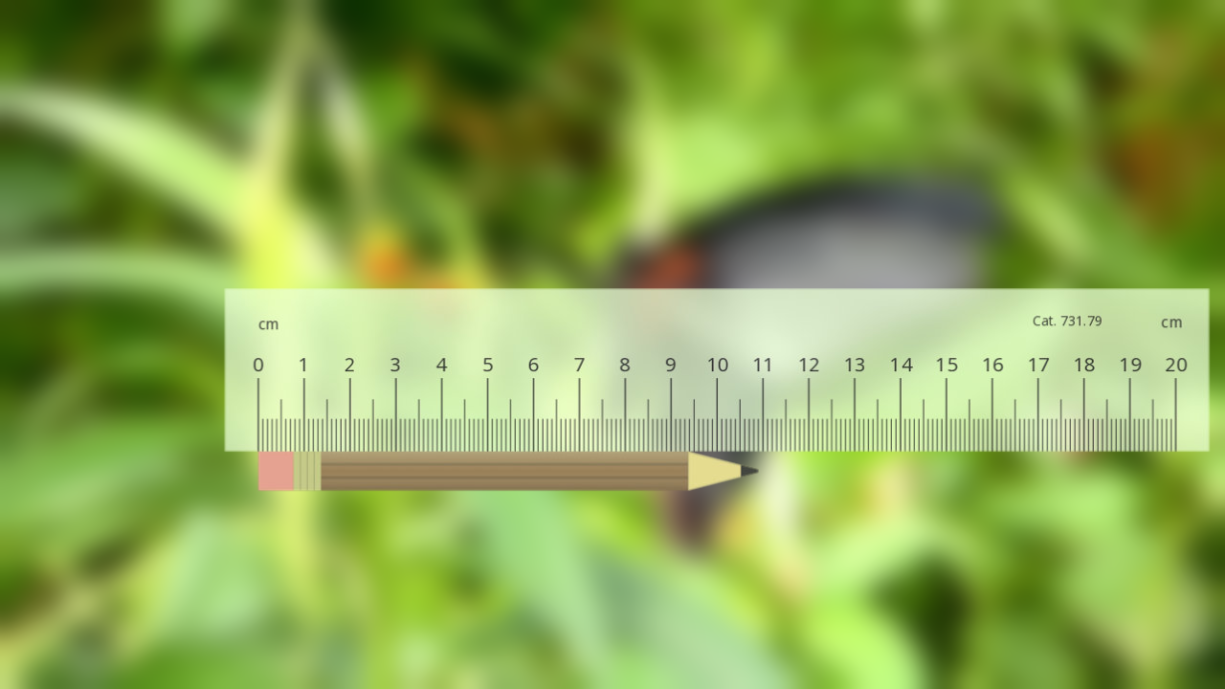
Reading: {"value": 10.9, "unit": "cm"}
